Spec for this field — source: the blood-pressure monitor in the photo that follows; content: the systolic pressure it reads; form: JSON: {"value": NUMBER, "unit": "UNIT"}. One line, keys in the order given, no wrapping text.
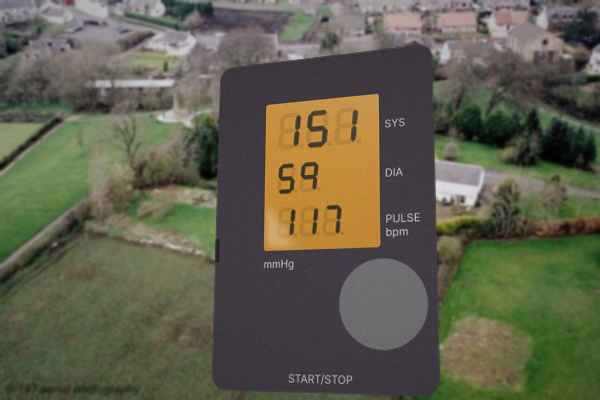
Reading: {"value": 151, "unit": "mmHg"}
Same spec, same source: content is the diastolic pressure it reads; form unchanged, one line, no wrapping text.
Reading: {"value": 59, "unit": "mmHg"}
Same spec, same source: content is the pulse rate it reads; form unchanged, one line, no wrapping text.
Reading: {"value": 117, "unit": "bpm"}
